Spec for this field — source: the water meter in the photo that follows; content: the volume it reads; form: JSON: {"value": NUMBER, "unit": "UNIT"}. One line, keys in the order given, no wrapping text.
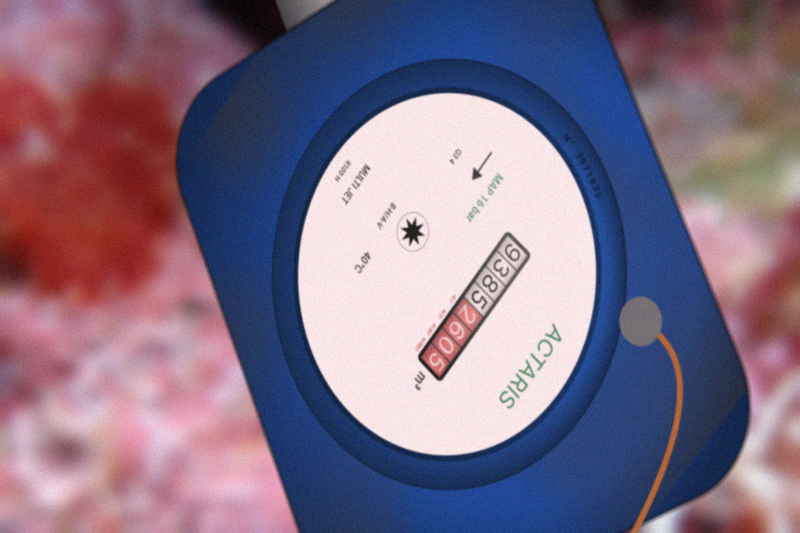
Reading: {"value": 9385.2605, "unit": "m³"}
